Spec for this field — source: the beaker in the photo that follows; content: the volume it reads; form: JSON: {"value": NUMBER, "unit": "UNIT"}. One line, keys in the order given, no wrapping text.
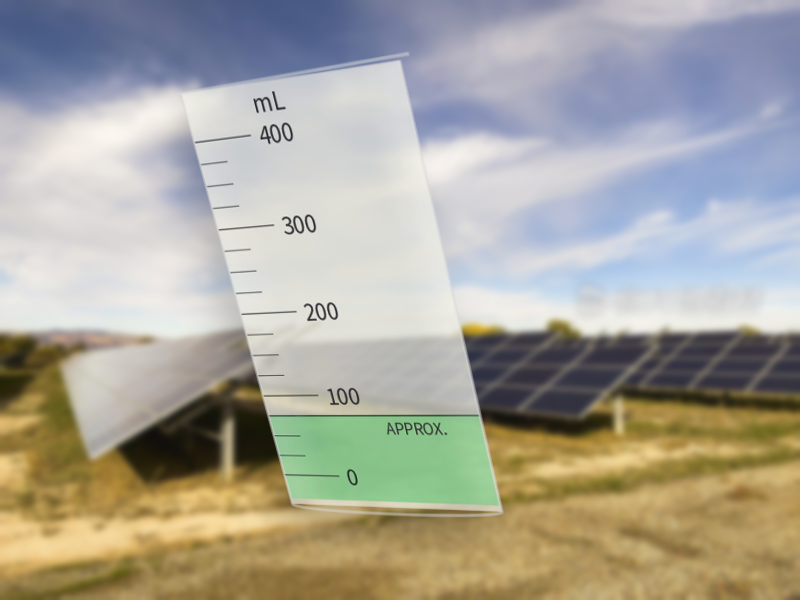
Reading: {"value": 75, "unit": "mL"}
